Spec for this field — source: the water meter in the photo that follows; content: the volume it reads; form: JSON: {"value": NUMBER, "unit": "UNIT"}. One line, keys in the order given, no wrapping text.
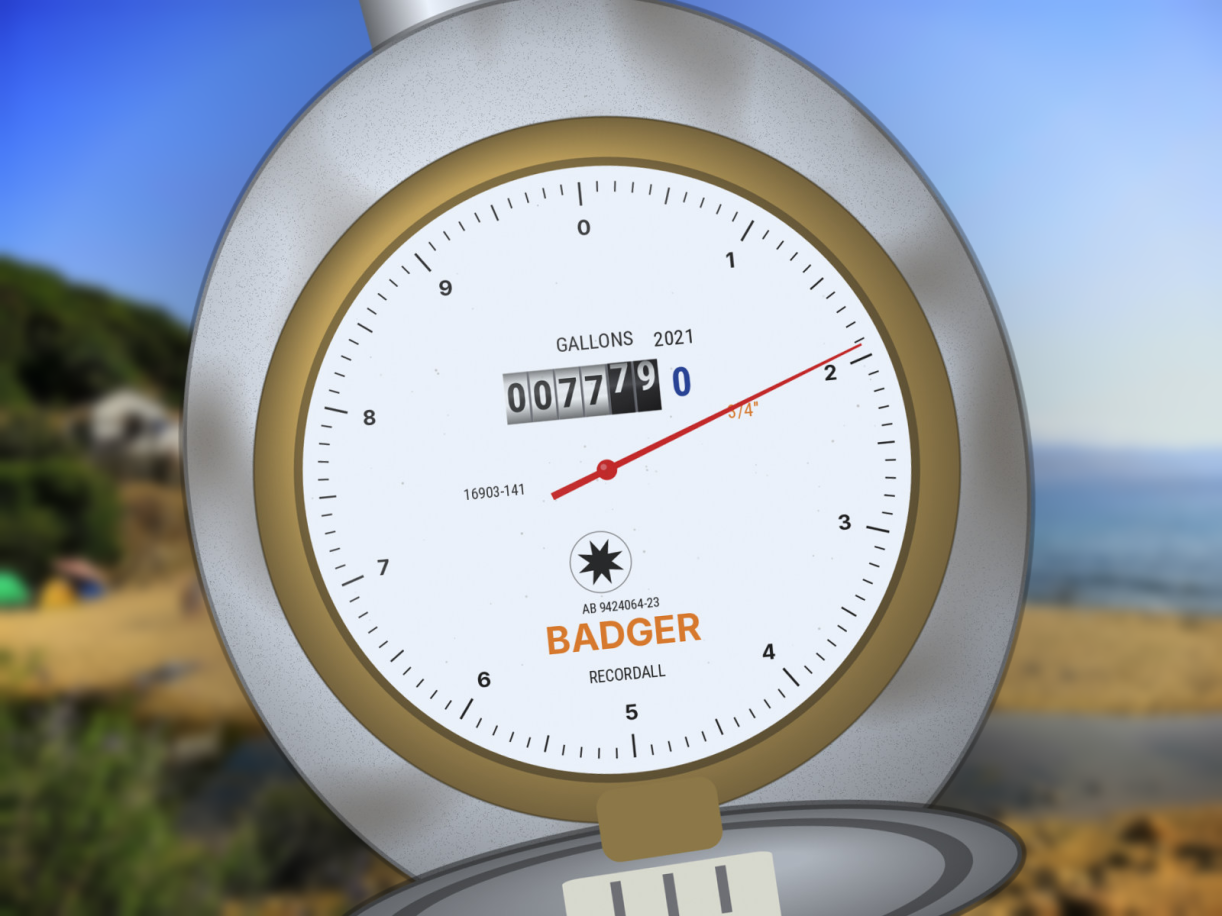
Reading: {"value": 77791.9, "unit": "gal"}
